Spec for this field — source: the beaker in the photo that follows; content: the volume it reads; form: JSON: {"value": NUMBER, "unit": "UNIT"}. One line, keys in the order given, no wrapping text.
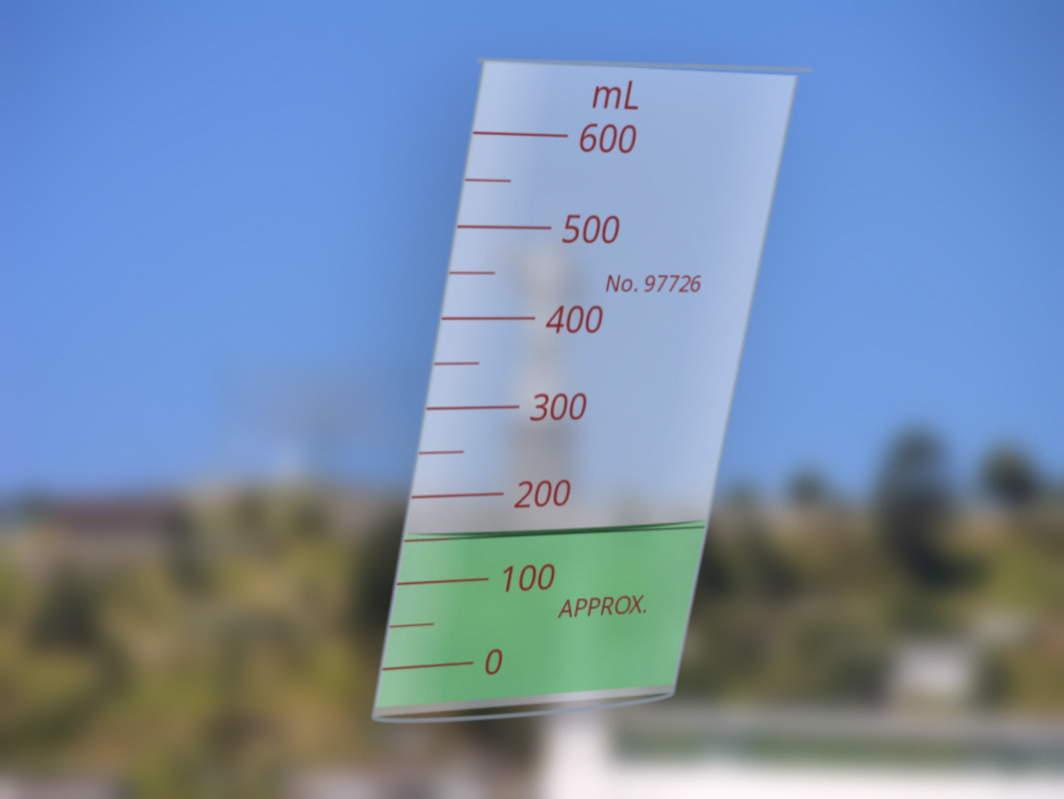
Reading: {"value": 150, "unit": "mL"}
